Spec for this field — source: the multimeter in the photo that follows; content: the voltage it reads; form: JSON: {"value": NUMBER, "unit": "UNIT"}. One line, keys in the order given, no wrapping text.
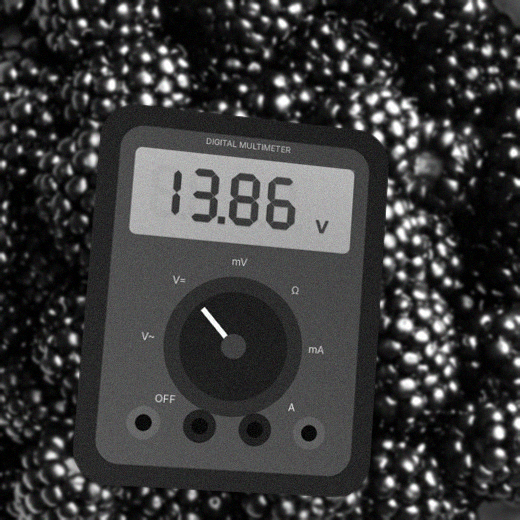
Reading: {"value": 13.86, "unit": "V"}
